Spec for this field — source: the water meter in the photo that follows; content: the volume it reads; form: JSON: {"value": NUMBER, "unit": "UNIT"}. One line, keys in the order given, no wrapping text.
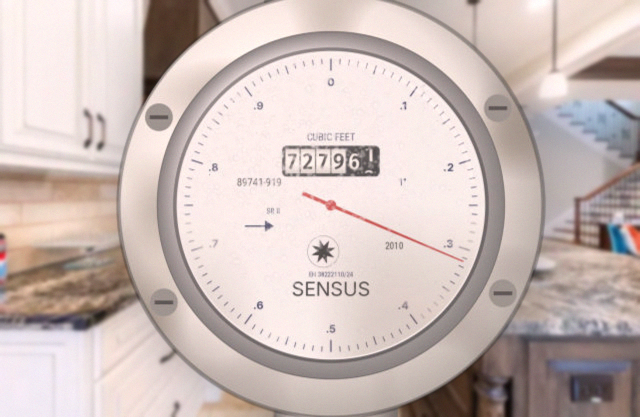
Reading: {"value": 727961.31, "unit": "ft³"}
